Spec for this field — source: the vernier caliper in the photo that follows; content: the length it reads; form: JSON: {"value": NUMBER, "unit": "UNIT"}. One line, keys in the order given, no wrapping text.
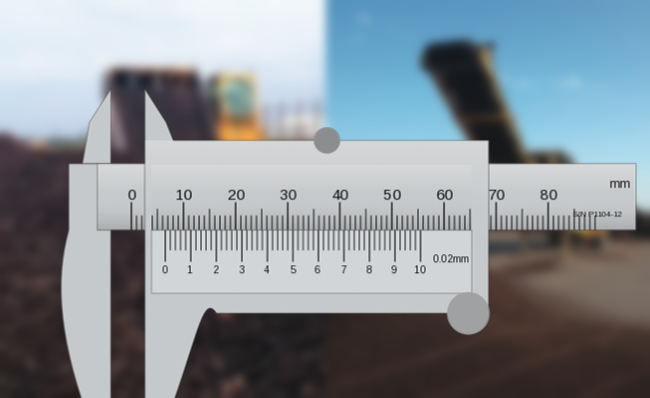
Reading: {"value": 6.5, "unit": "mm"}
